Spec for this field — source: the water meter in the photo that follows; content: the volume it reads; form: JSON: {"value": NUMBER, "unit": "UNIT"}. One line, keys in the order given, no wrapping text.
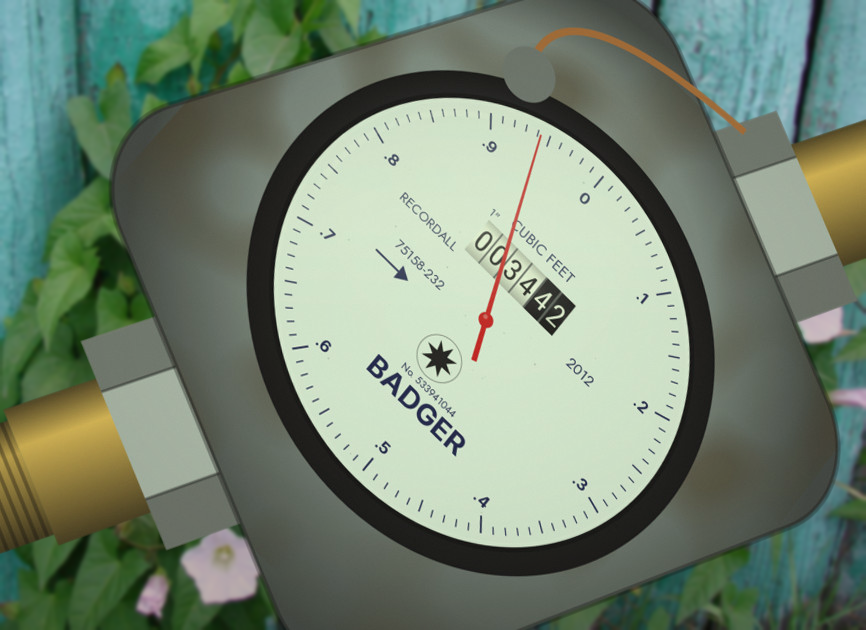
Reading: {"value": 3441.94, "unit": "ft³"}
